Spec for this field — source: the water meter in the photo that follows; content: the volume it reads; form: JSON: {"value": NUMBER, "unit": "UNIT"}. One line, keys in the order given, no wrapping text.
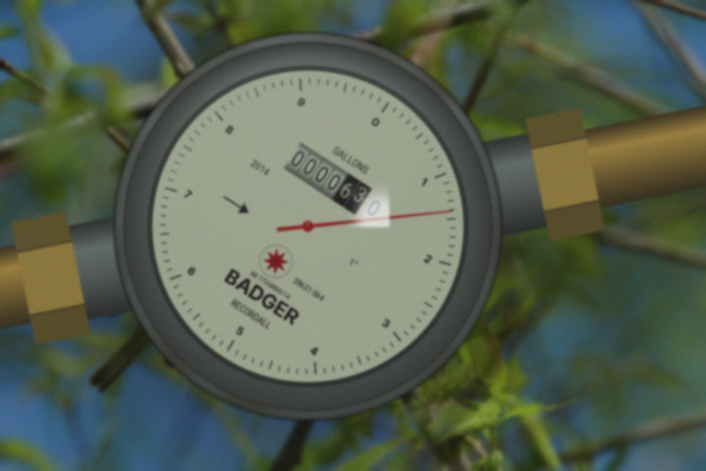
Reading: {"value": 631.4, "unit": "gal"}
